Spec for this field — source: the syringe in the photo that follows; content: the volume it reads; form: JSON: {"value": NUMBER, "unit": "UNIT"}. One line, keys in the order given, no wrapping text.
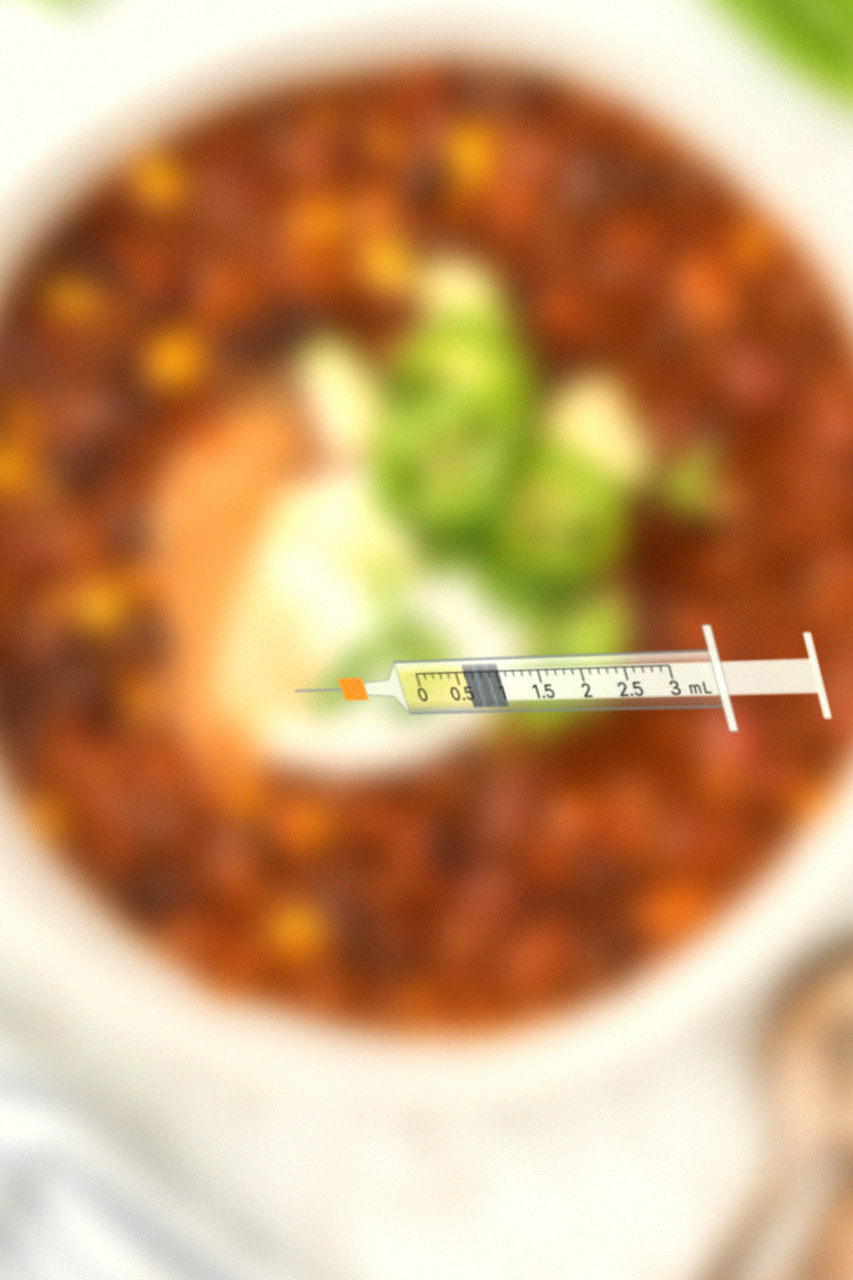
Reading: {"value": 0.6, "unit": "mL"}
